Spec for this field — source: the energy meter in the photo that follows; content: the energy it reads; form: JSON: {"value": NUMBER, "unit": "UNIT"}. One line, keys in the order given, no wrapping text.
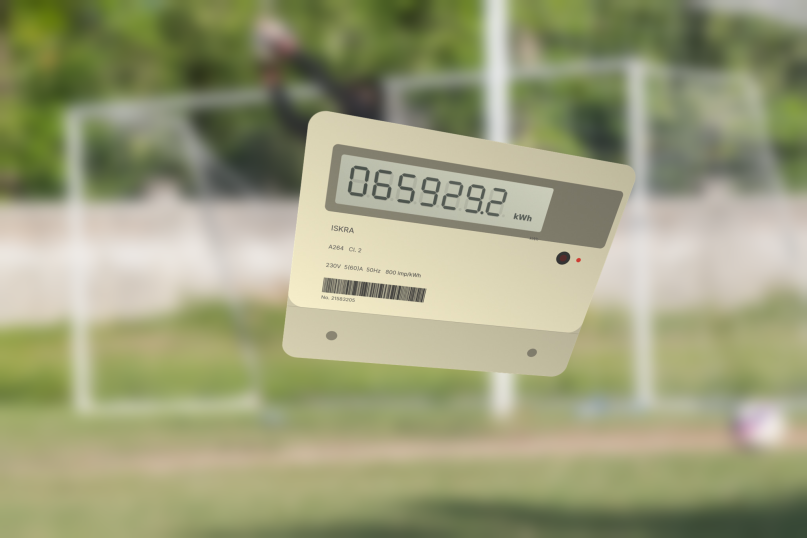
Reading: {"value": 65929.2, "unit": "kWh"}
